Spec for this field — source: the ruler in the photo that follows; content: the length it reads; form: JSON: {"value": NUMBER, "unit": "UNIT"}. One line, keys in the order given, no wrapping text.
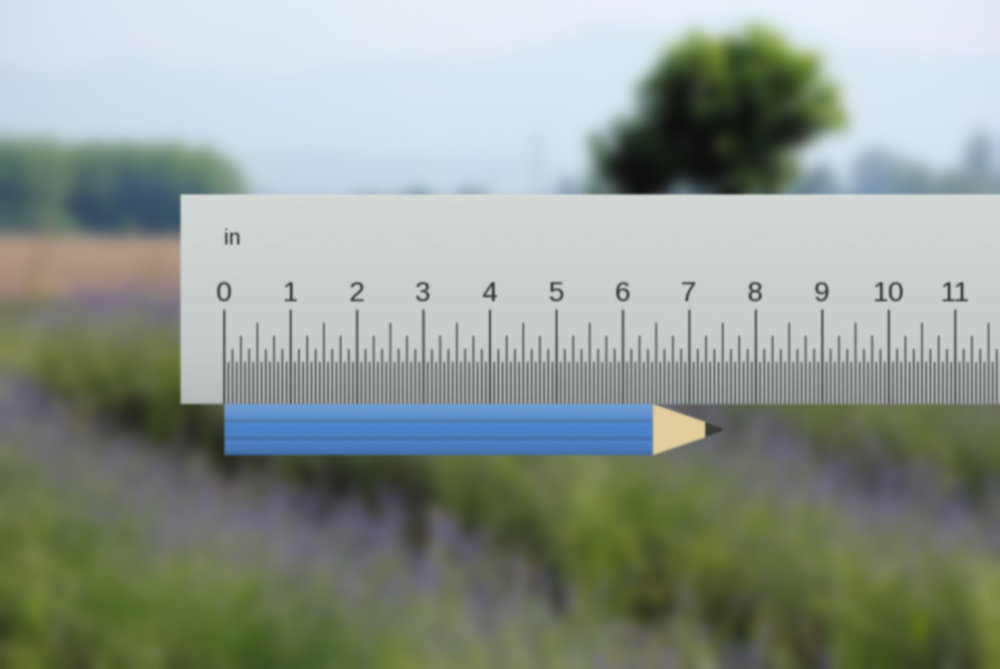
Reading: {"value": 7.5, "unit": "in"}
